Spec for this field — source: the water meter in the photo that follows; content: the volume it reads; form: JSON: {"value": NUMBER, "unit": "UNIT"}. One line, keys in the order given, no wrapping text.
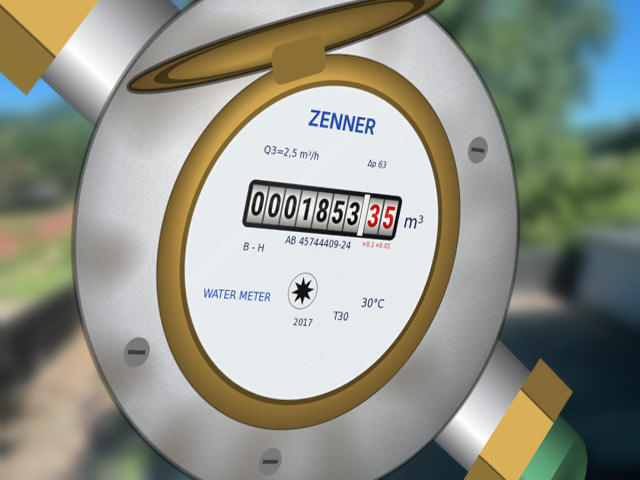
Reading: {"value": 1853.35, "unit": "m³"}
